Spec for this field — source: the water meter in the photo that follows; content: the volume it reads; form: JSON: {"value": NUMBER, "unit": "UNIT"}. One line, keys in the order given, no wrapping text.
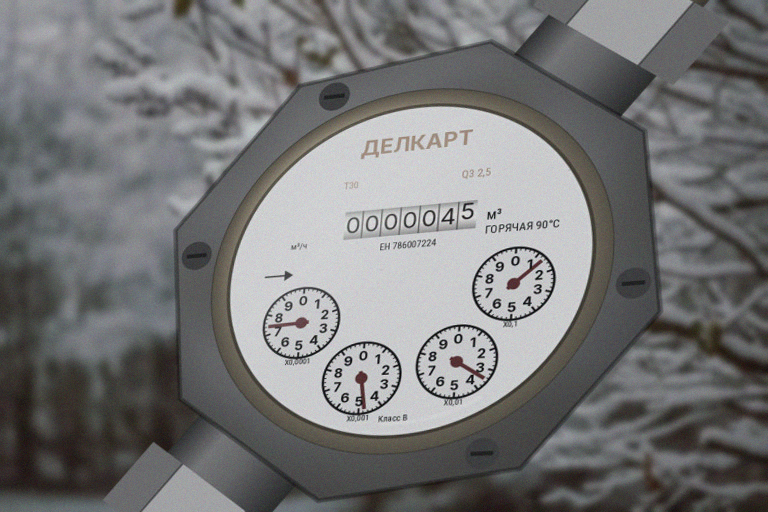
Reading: {"value": 45.1347, "unit": "m³"}
